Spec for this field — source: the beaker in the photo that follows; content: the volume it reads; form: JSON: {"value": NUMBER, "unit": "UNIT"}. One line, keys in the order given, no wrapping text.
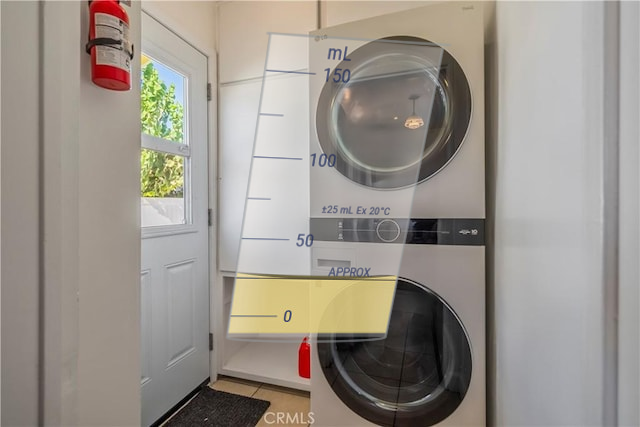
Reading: {"value": 25, "unit": "mL"}
